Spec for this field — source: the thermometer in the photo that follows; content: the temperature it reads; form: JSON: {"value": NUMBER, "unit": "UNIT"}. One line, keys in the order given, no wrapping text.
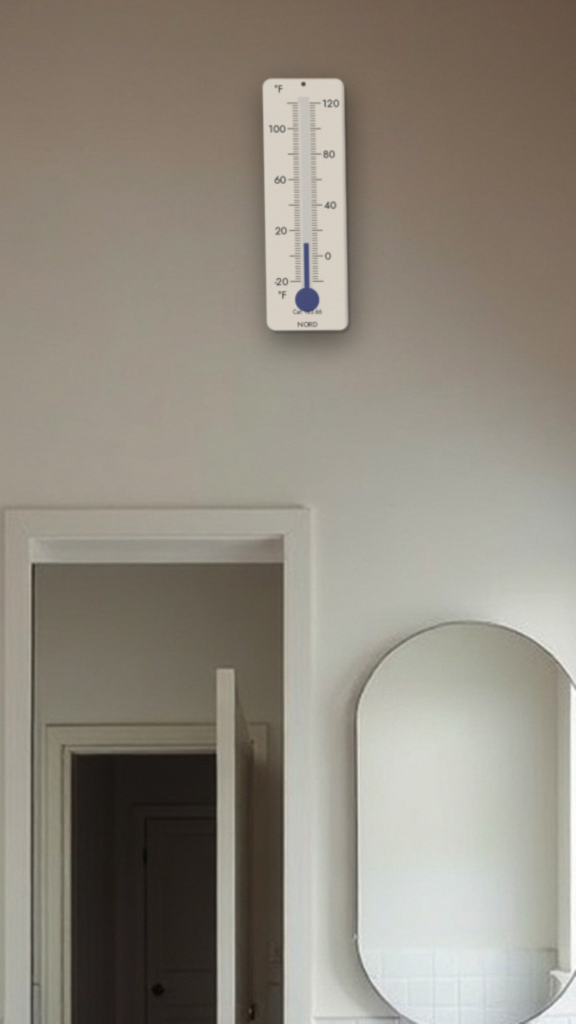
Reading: {"value": 10, "unit": "°F"}
